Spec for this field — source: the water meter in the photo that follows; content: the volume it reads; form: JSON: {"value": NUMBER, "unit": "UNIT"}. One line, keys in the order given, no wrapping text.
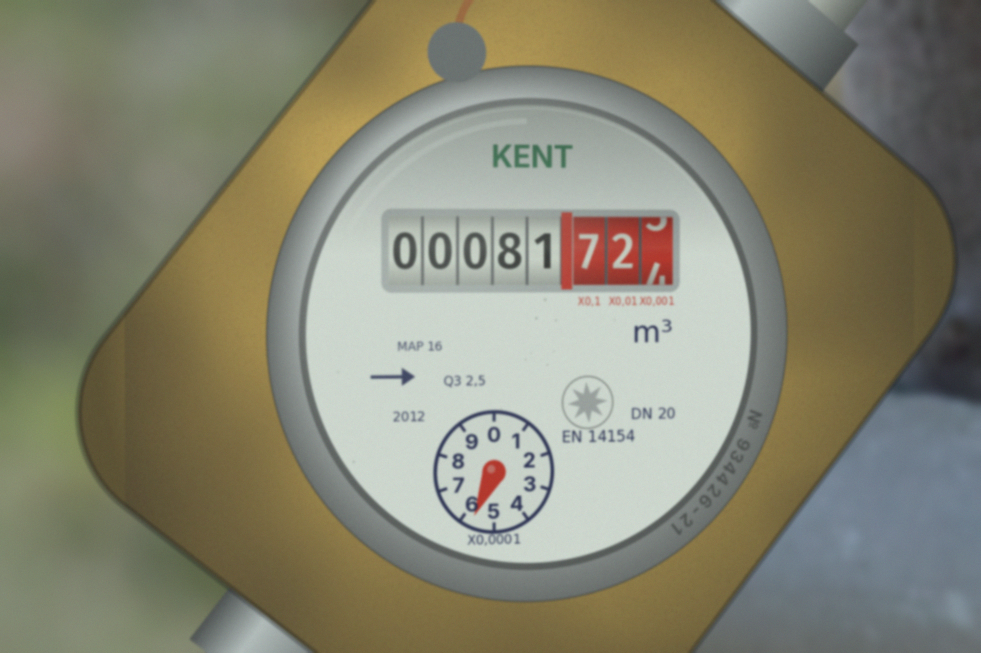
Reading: {"value": 81.7235, "unit": "m³"}
